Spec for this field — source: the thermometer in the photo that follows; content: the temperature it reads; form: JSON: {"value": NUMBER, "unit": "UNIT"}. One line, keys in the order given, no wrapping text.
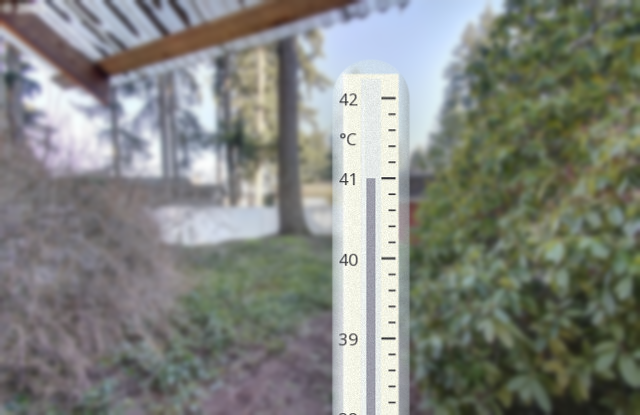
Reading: {"value": 41, "unit": "°C"}
